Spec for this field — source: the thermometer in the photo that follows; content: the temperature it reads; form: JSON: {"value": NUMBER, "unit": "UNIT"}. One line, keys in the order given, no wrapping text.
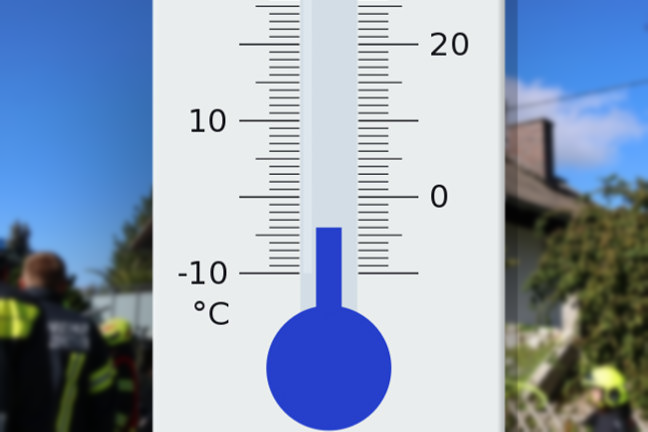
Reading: {"value": -4, "unit": "°C"}
